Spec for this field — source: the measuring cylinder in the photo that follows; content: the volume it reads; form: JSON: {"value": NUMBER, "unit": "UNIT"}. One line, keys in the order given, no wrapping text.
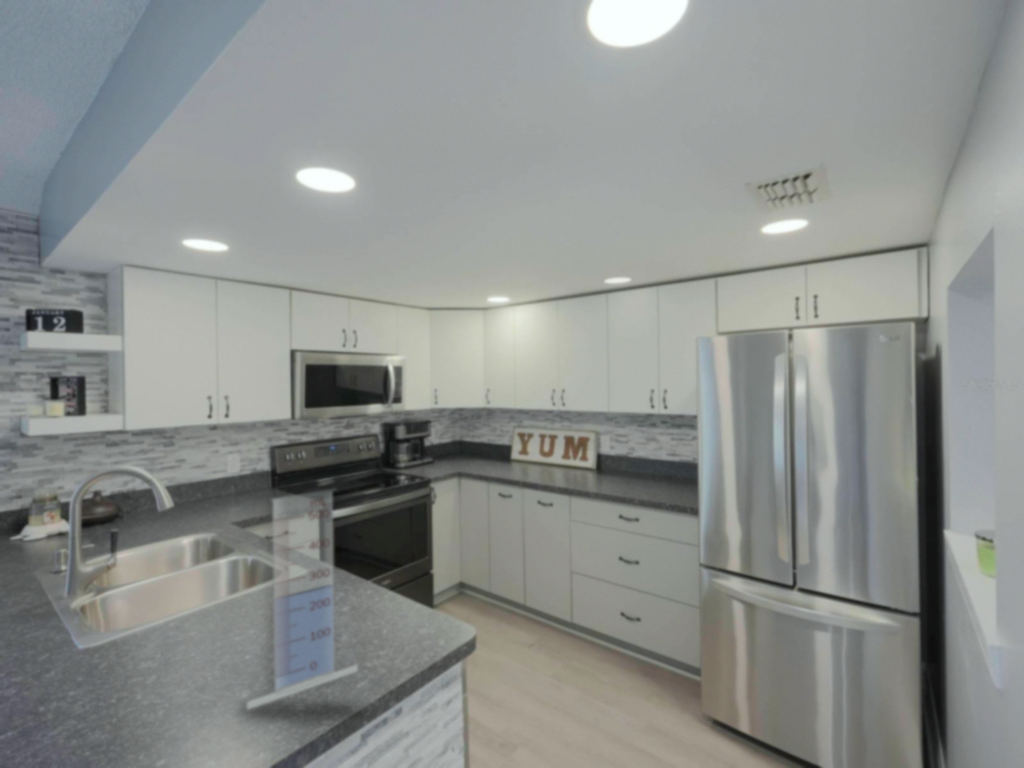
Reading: {"value": 250, "unit": "mL"}
